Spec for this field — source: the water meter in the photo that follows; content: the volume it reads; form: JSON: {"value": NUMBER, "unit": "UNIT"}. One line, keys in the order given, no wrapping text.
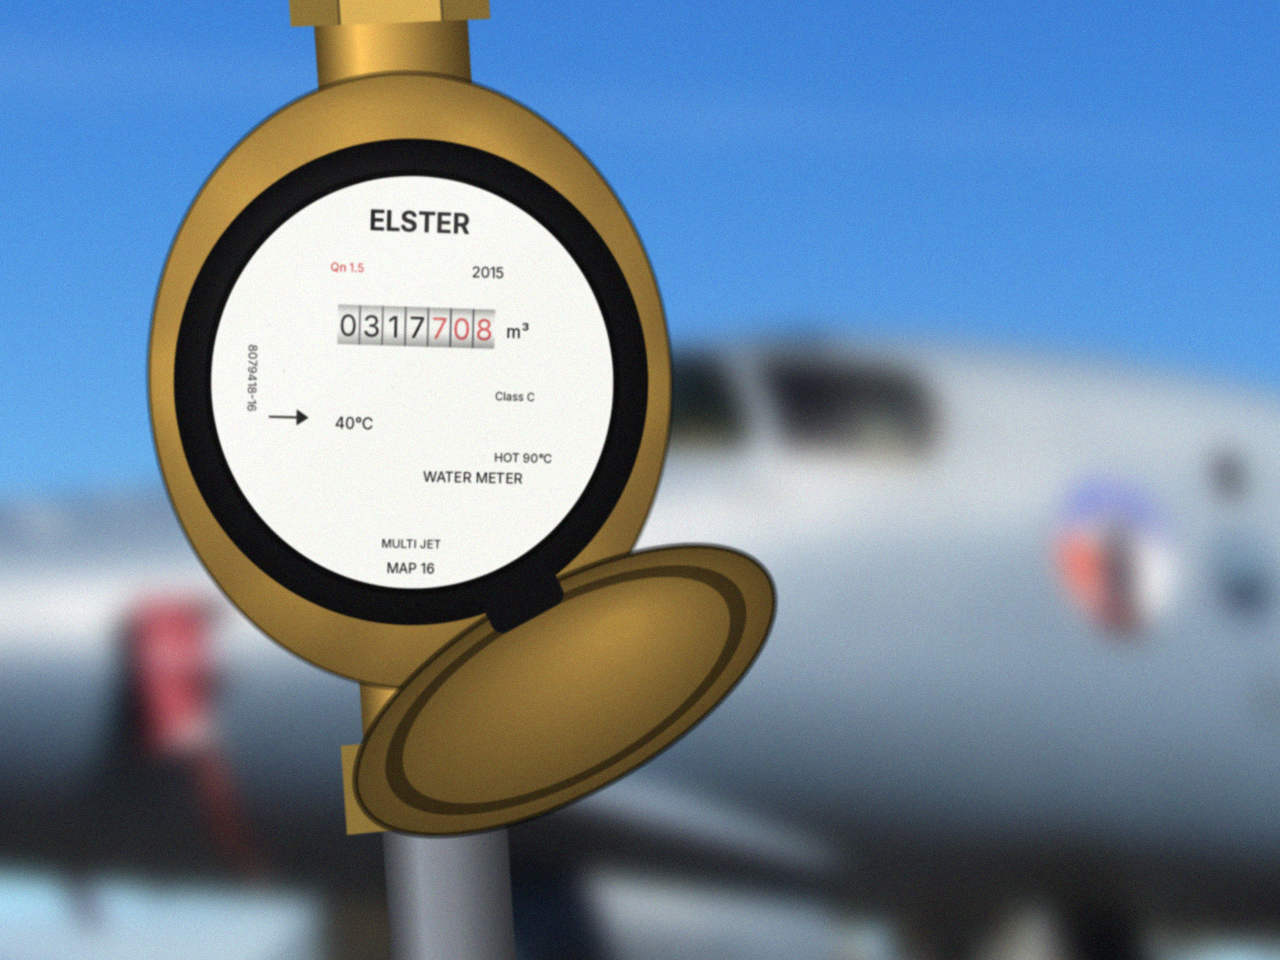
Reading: {"value": 317.708, "unit": "m³"}
